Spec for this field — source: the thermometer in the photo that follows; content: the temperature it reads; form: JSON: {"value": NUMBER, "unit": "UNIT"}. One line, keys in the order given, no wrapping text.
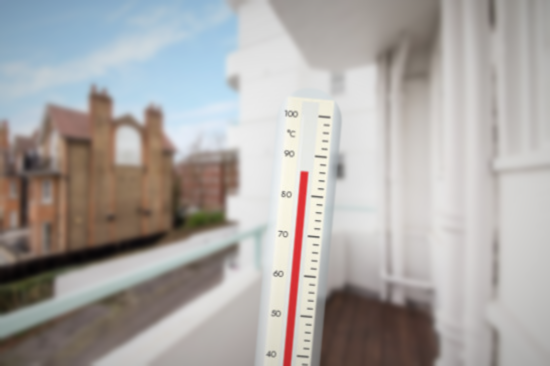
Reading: {"value": 86, "unit": "°C"}
